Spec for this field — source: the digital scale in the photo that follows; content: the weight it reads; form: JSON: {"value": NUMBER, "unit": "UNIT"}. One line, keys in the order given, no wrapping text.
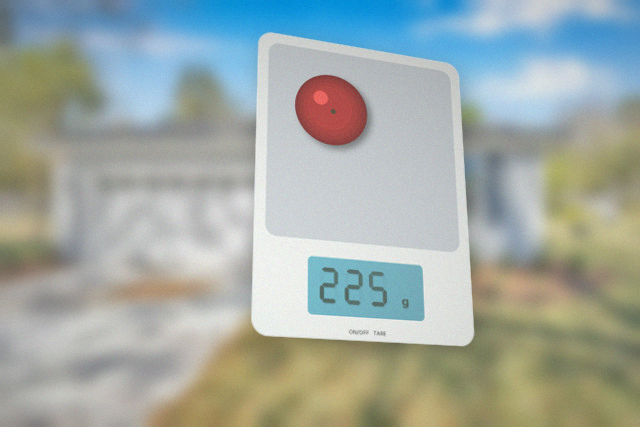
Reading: {"value": 225, "unit": "g"}
